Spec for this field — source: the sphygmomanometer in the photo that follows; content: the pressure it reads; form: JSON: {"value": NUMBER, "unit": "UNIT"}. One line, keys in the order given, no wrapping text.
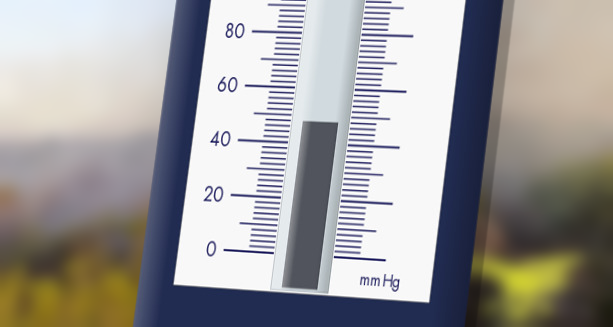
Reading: {"value": 48, "unit": "mmHg"}
